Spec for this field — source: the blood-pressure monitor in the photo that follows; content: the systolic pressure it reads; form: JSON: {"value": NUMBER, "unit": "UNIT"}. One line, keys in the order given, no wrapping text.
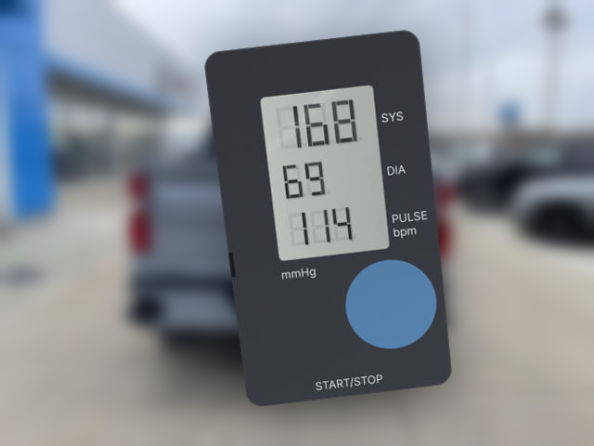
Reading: {"value": 168, "unit": "mmHg"}
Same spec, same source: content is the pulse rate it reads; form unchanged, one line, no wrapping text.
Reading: {"value": 114, "unit": "bpm"}
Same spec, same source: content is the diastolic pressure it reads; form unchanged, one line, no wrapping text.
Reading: {"value": 69, "unit": "mmHg"}
